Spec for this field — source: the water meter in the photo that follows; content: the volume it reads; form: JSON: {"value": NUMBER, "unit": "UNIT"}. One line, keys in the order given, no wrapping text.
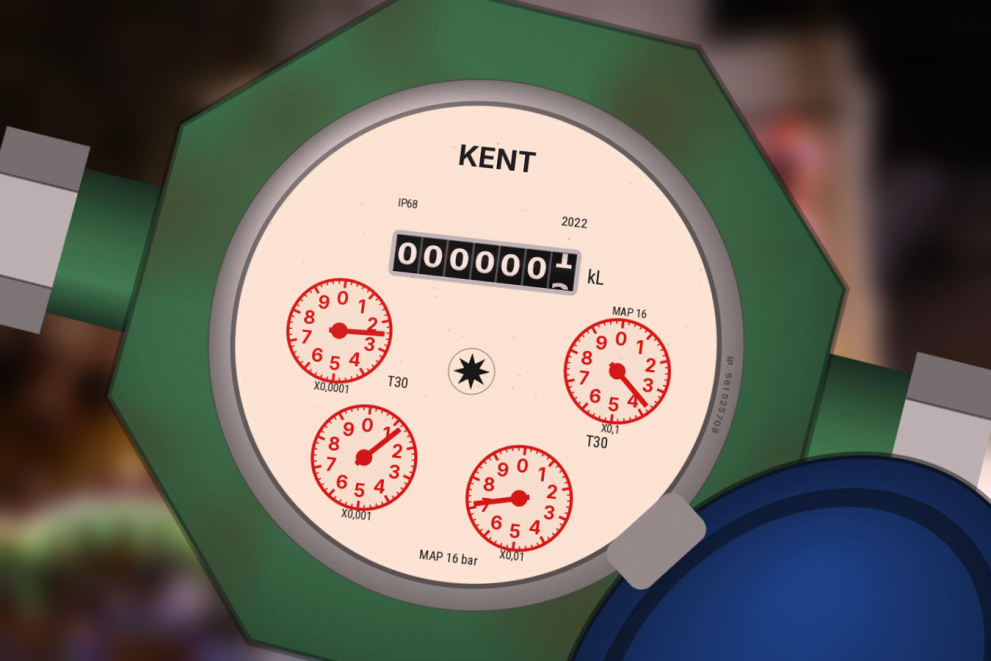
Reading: {"value": 1.3712, "unit": "kL"}
